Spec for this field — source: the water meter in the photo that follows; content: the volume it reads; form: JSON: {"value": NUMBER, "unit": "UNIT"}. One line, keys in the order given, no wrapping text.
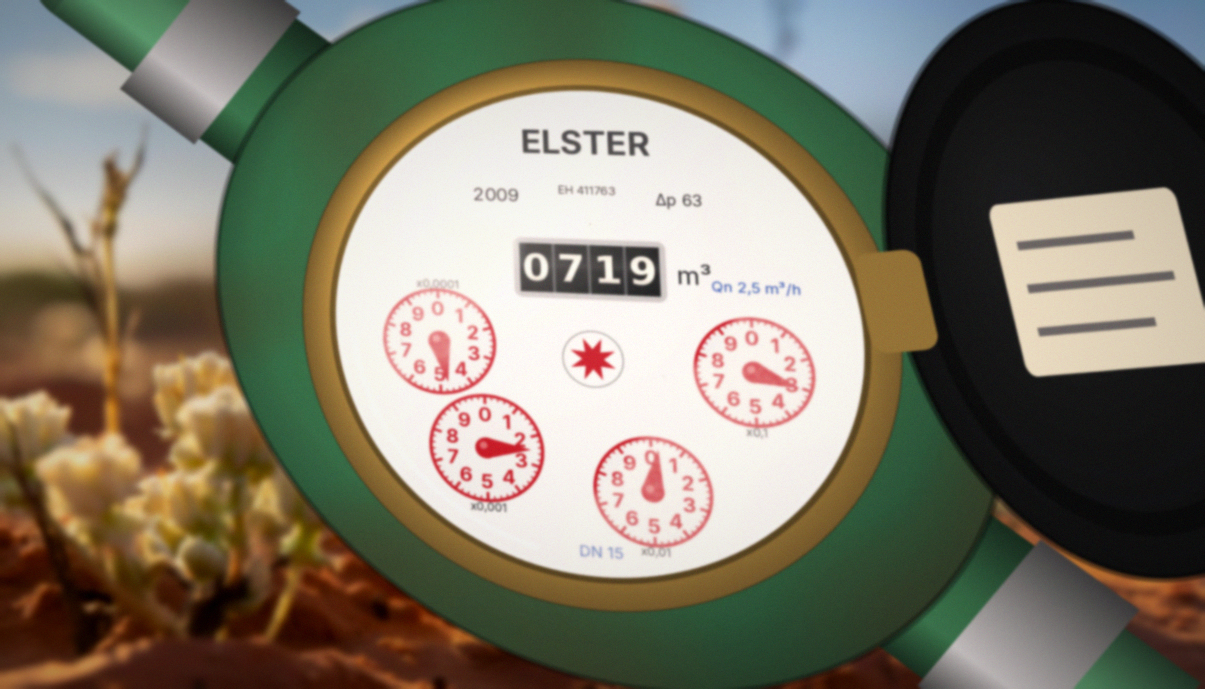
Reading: {"value": 719.3024, "unit": "m³"}
